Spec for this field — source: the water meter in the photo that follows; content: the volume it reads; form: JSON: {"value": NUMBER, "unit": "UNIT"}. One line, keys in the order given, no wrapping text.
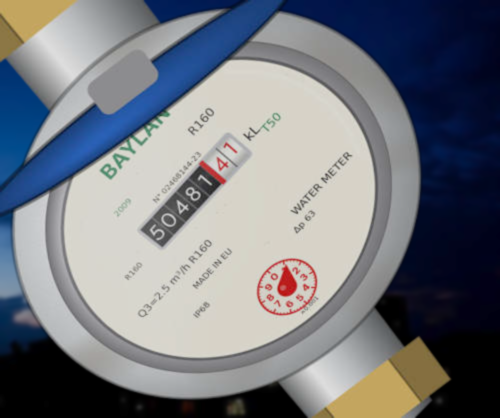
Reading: {"value": 50481.411, "unit": "kL"}
